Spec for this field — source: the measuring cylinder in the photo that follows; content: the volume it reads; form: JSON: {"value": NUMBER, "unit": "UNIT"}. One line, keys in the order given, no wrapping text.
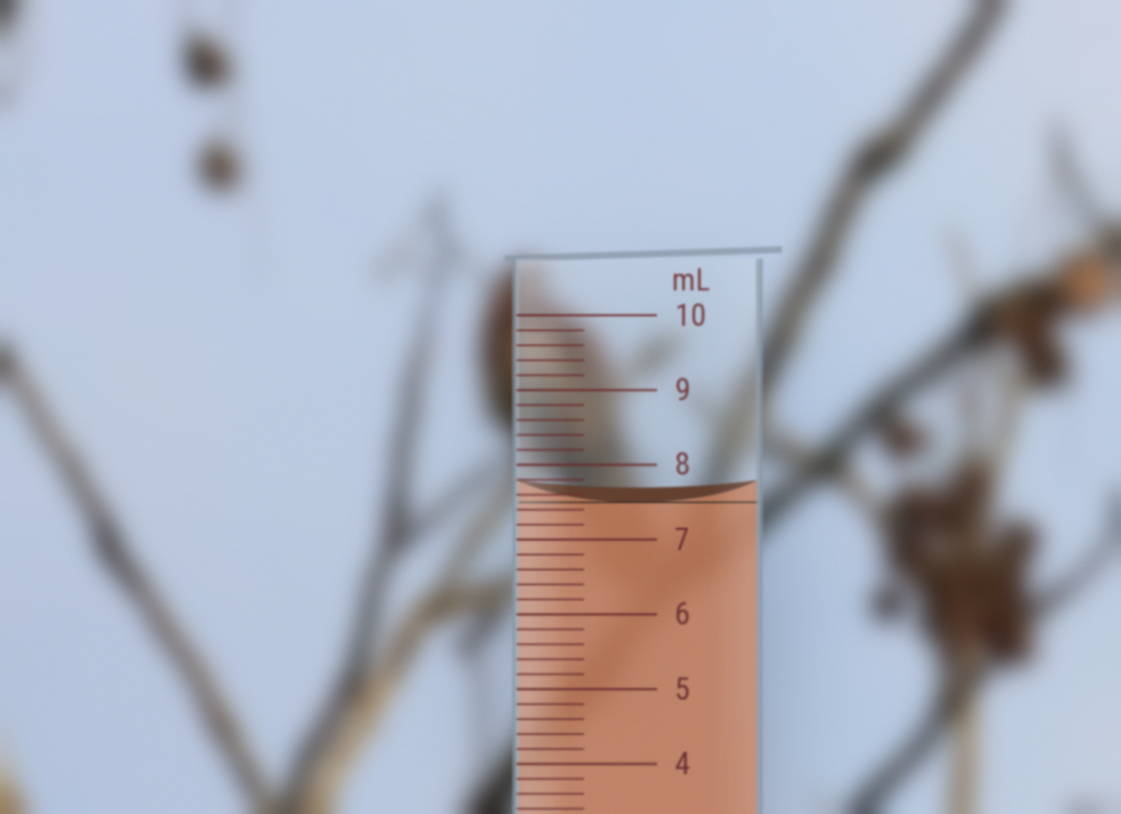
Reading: {"value": 7.5, "unit": "mL"}
